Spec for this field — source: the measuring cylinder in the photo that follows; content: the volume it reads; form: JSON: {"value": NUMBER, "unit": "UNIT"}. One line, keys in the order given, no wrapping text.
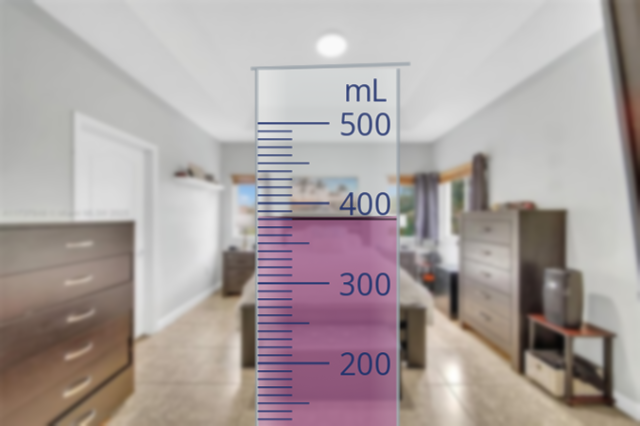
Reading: {"value": 380, "unit": "mL"}
